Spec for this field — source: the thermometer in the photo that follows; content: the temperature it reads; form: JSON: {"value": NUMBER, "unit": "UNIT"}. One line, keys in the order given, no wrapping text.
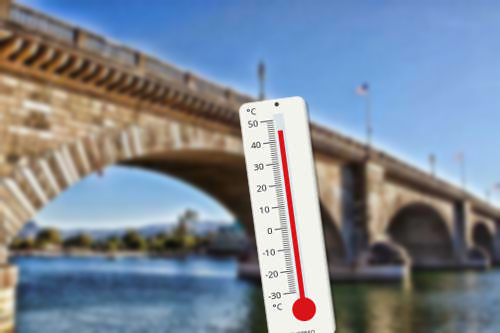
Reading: {"value": 45, "unit": "°C"}
